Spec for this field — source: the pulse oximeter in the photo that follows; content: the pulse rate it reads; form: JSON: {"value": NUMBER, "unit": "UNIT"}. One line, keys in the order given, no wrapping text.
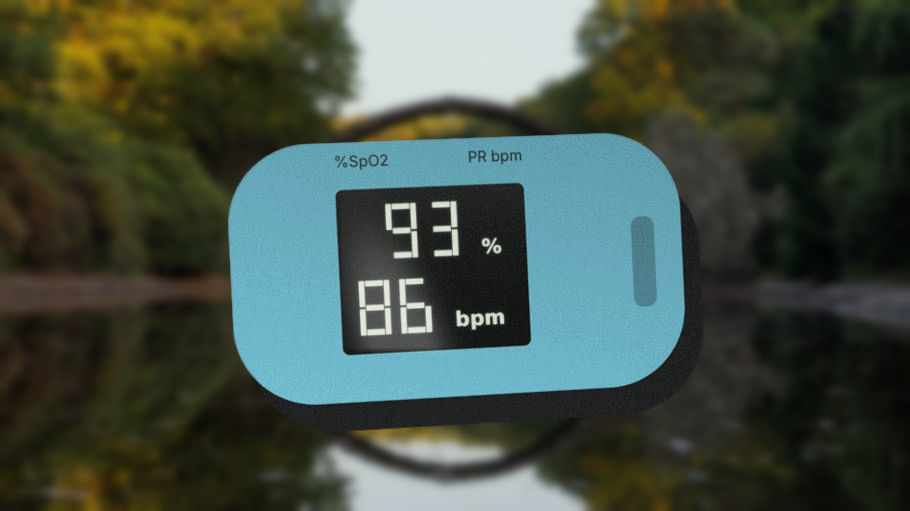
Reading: {"value": 86, "unit": "bpm"}
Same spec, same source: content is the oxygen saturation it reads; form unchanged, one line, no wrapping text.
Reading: {"value": 93, "unit": "%"}
